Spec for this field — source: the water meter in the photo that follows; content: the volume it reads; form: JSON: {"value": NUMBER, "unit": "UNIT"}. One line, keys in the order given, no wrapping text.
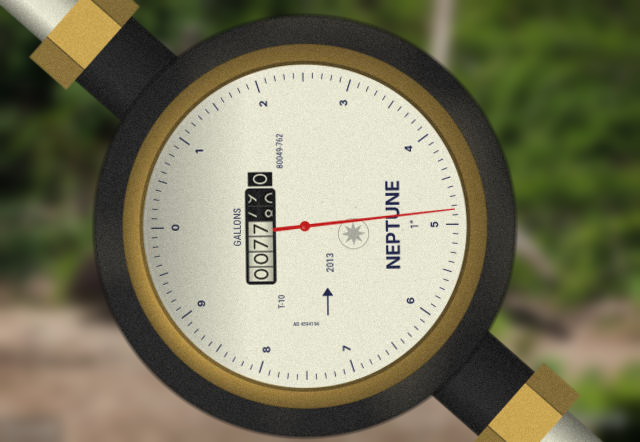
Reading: {"value": 77794.8, "unit": "gal"}
